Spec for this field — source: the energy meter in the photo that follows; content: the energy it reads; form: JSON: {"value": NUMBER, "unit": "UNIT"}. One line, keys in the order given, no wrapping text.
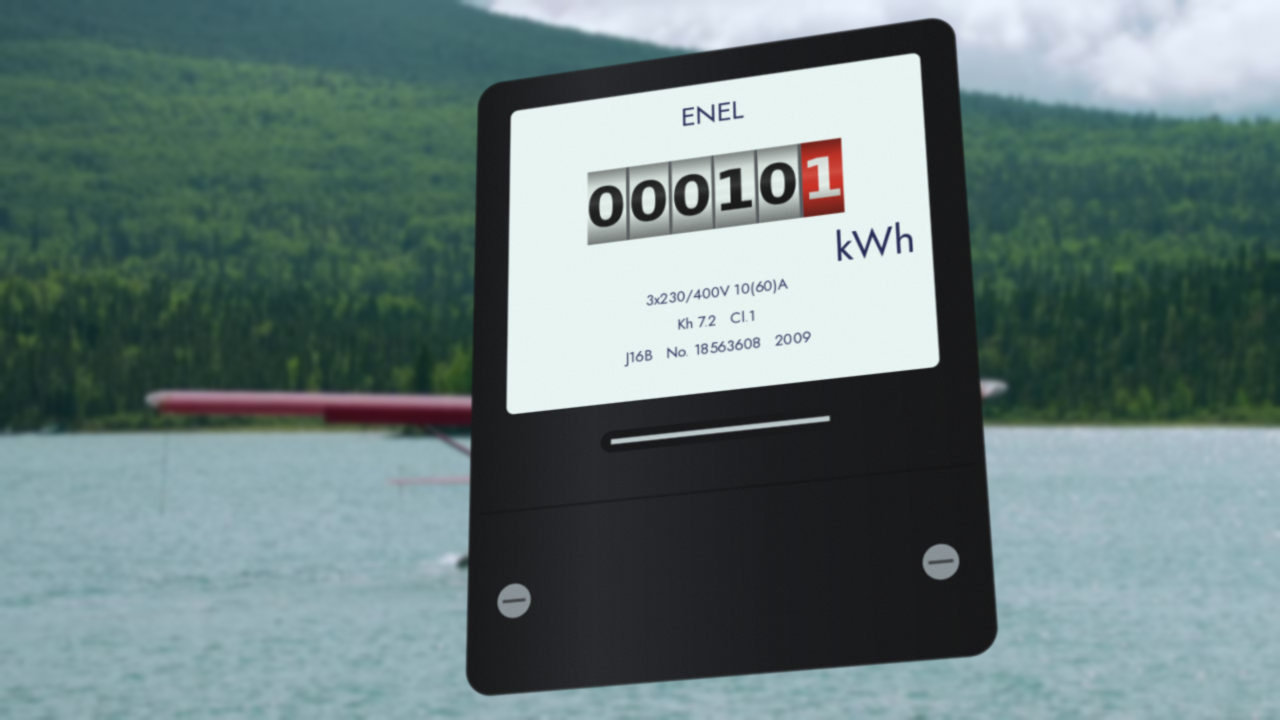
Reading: {"value": 10.1, "unit": "kWh"}
